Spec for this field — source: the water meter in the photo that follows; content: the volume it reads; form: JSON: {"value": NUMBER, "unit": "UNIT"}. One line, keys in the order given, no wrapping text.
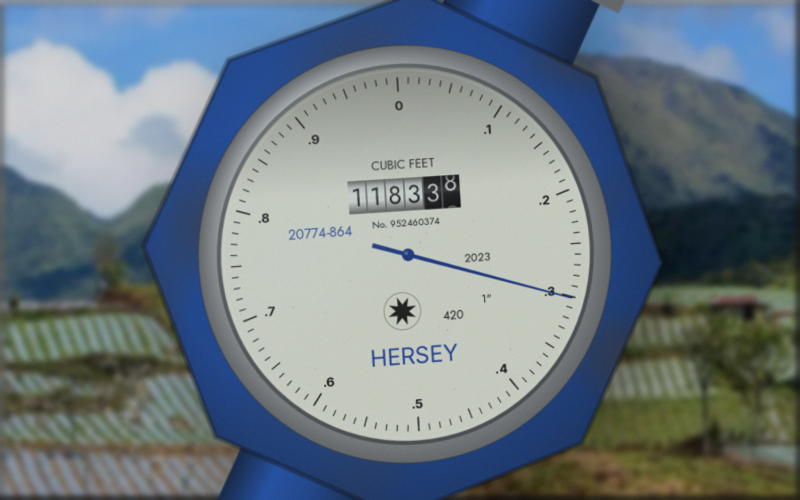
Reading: {"value": 118338.30, "unit": "ft³"}
